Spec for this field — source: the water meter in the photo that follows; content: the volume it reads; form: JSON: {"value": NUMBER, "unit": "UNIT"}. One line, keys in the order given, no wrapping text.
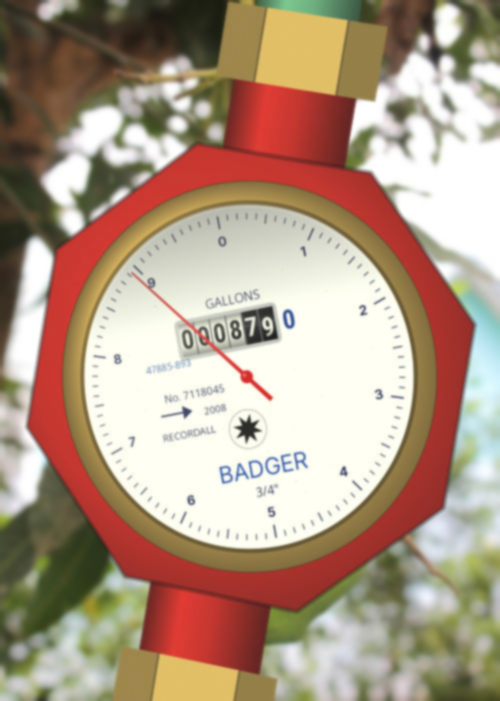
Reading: {"value": 8788.9, "unit": "gal"}
